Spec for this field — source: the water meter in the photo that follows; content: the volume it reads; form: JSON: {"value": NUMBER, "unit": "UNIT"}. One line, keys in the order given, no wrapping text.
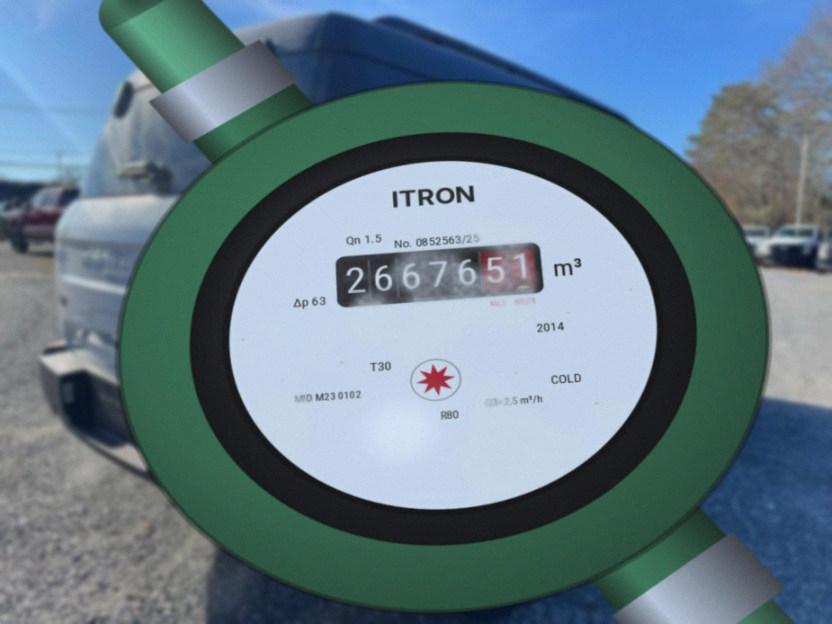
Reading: {"value": 26676.51, "unit": "m³"}
